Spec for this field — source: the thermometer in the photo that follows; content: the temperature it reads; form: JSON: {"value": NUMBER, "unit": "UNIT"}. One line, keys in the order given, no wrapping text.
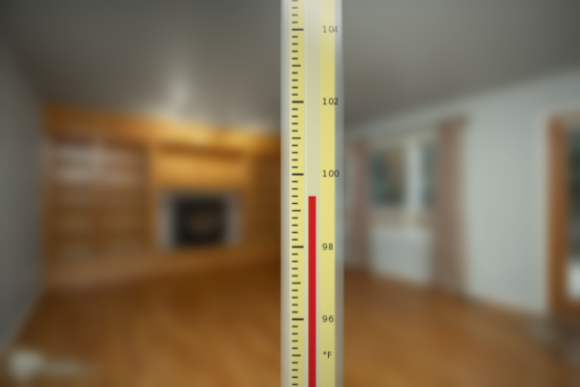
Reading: {"value": 99.4, "unit": "°F"}
